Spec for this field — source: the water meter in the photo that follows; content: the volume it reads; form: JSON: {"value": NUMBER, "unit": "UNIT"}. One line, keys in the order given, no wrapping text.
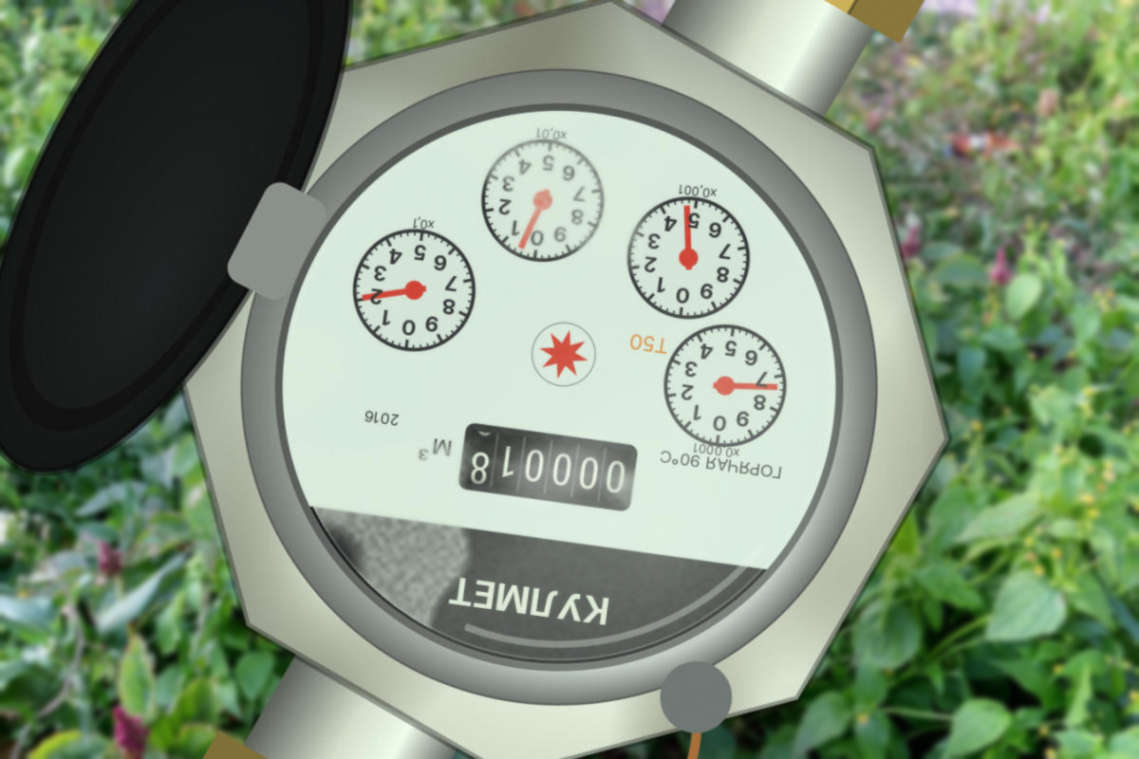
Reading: {"value": 18.2047, "unit": "m³"}
